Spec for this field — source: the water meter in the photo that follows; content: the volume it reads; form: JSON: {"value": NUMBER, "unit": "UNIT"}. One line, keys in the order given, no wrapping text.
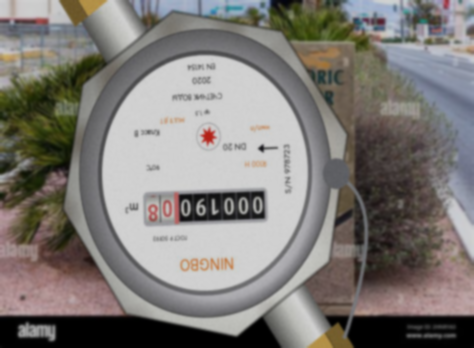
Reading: {"value": 190.08, "unit": "m³"}
